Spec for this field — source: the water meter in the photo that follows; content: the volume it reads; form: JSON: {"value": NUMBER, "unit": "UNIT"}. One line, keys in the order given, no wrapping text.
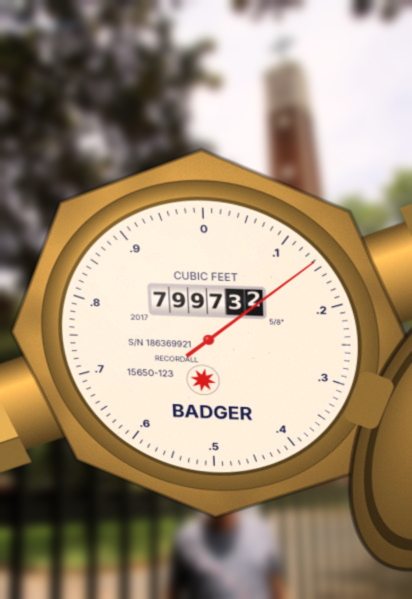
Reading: {"value": 799732.14, "unit": "ft³"}
